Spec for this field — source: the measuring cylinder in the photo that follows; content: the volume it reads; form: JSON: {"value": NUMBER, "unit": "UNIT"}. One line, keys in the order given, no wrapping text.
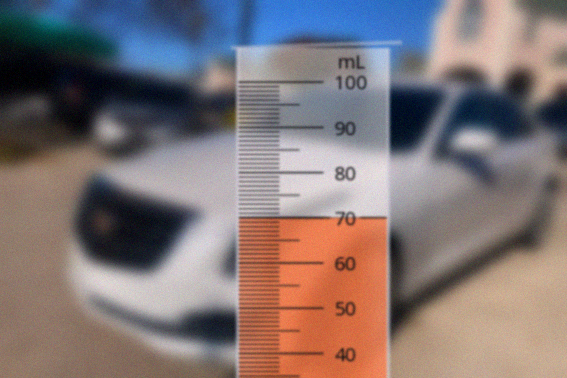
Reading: {"value": 70, "unit": "mL"}
